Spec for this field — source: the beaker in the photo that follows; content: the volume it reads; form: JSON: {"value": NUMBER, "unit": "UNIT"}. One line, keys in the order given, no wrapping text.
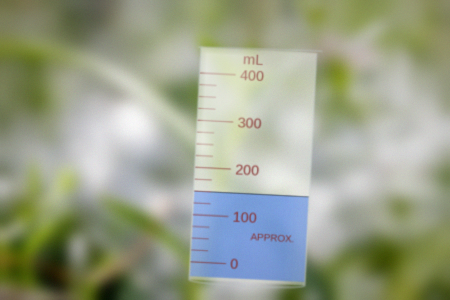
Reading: {"value": 150, "unit": "mL"}
